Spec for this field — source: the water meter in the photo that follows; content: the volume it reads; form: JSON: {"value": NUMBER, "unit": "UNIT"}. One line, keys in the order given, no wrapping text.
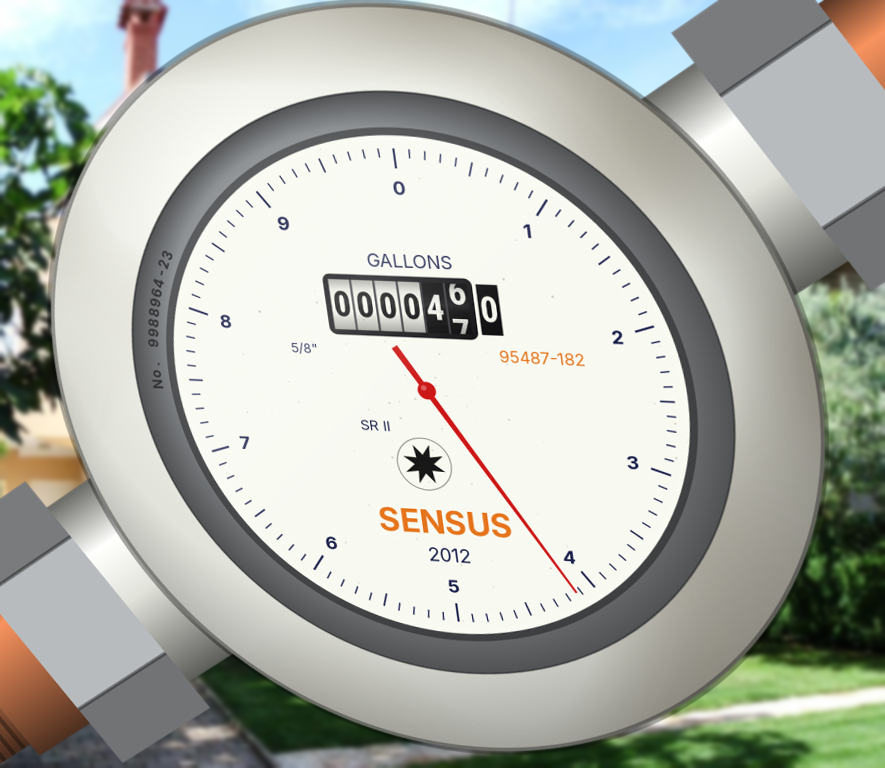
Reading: {"value": 464.1, "unit": "gal"}
